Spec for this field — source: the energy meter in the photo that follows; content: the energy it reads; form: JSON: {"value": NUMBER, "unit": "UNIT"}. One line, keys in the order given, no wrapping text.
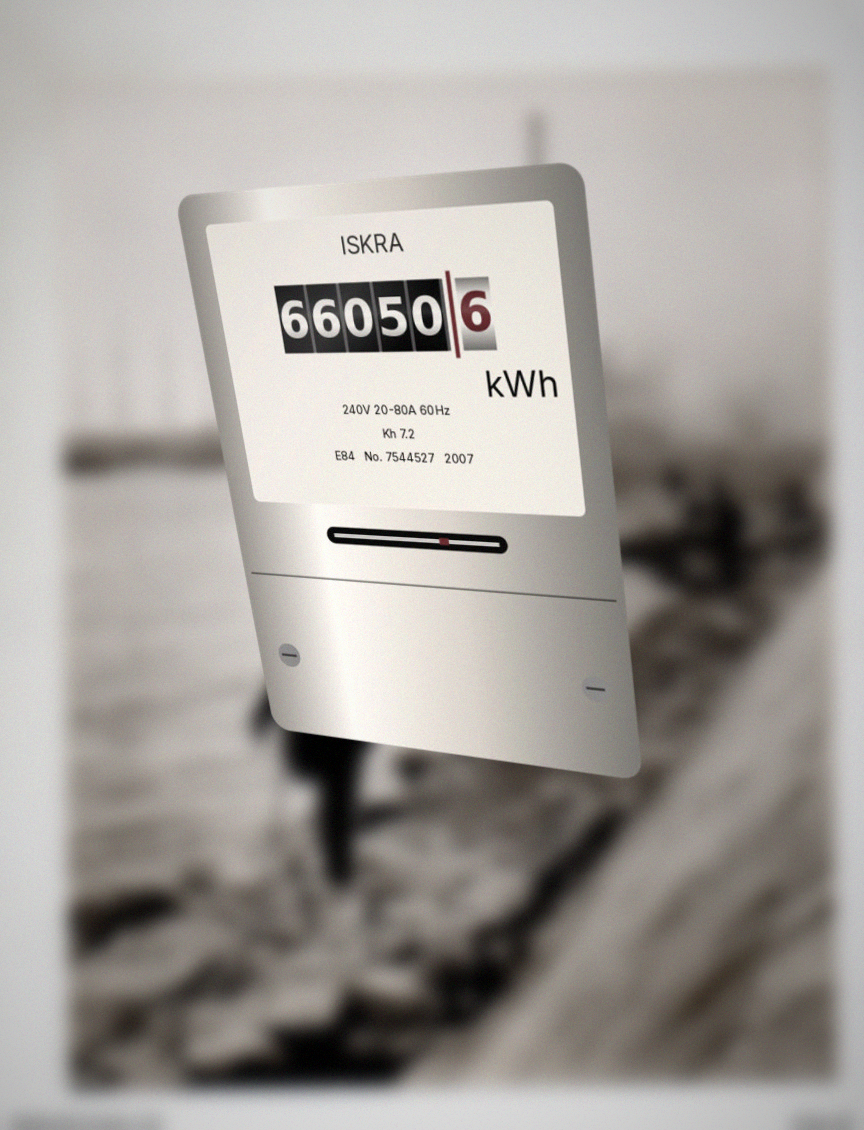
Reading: {"value": 66050.6, "unit": "kWh"}
